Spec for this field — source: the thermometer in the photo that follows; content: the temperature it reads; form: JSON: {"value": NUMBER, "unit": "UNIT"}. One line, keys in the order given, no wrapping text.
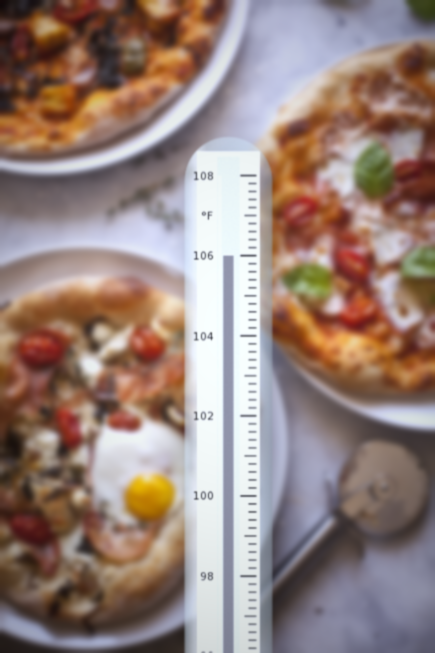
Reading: {"value": 106, "unit": "°F"}
